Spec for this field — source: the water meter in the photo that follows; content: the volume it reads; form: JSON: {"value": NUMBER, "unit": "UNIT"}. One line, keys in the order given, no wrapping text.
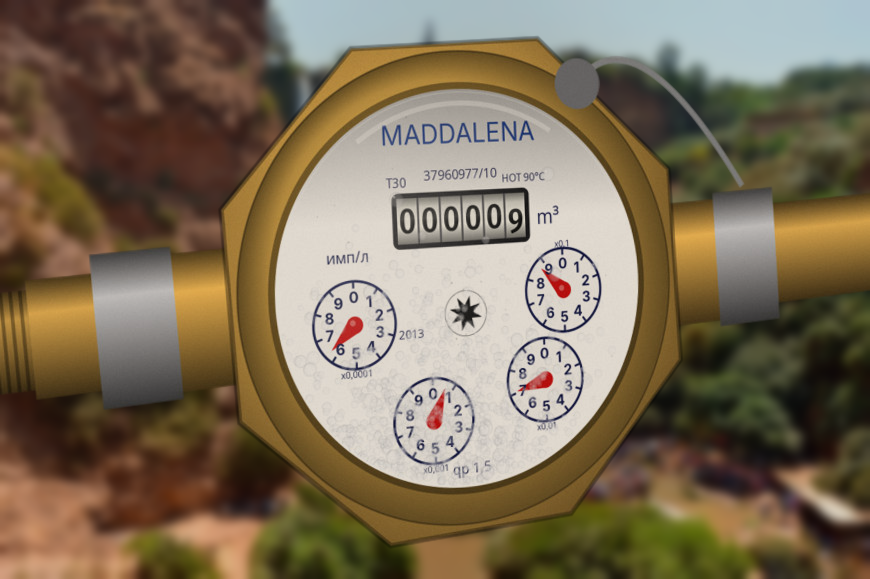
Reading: {"value": 8.8706, "unit": "m³"}
